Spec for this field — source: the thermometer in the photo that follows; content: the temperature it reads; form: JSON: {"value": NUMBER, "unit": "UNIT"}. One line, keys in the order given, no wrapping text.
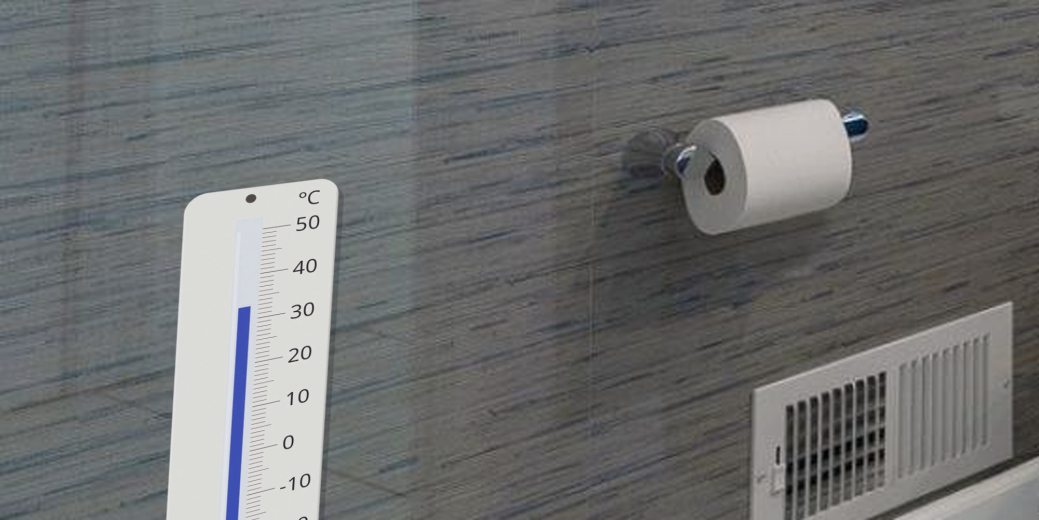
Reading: {"value": 33, "unit": "°C"}
